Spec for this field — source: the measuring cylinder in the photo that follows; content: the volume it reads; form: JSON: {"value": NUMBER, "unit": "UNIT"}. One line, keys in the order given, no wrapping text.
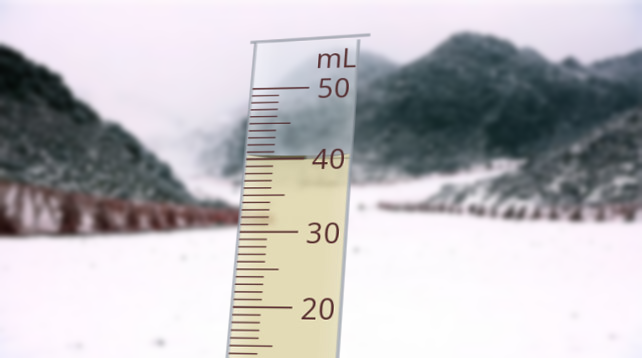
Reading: {"value": 40, "unit": "mL"}
